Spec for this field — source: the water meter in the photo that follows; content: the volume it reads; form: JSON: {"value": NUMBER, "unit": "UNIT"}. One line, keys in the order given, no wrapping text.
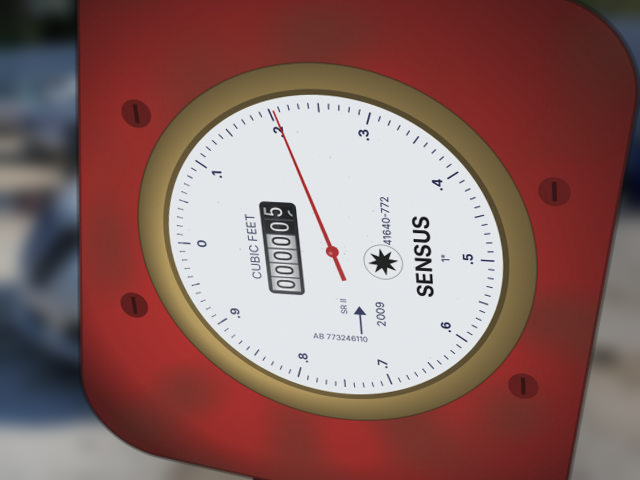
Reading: {"value": 5.20, "unit": "ft³"}
